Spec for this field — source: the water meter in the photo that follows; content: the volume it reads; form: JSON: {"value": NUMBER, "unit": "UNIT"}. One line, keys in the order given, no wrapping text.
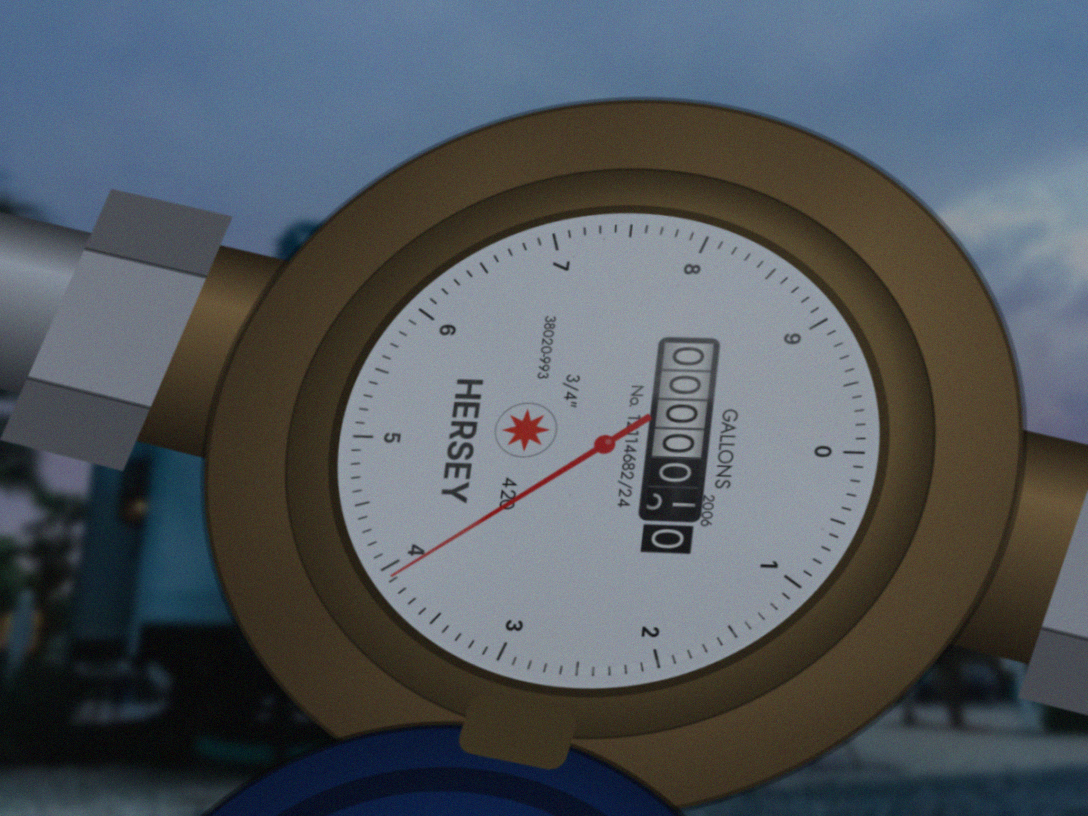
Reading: {"value": 13.9, "unit": "gal"}
